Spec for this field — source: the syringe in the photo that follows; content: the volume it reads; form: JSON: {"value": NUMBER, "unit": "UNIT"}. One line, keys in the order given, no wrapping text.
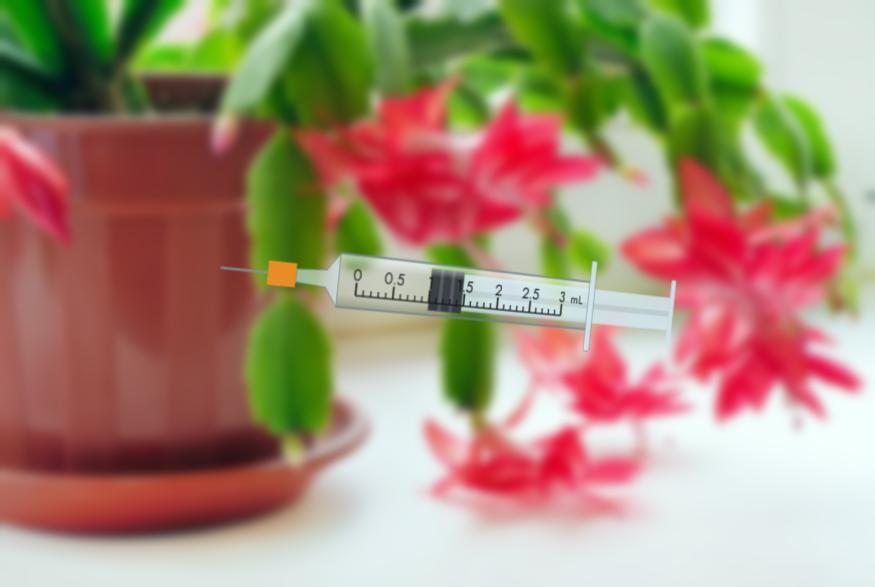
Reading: {"value": 1, "unit": "mL"}
